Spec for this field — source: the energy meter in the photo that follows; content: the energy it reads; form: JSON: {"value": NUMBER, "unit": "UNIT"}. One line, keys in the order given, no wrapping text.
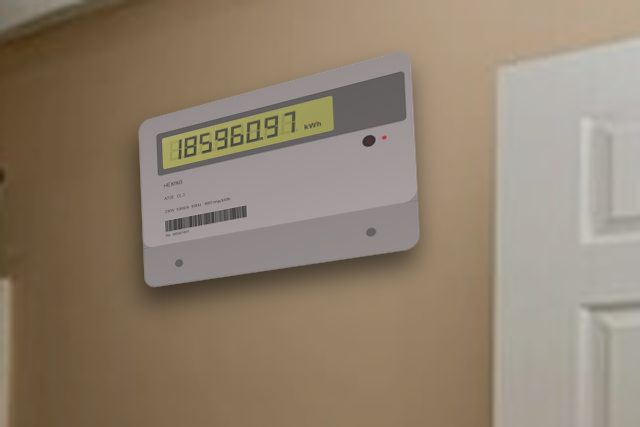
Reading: {"value": 185960.97, "unit": "kWh"}
